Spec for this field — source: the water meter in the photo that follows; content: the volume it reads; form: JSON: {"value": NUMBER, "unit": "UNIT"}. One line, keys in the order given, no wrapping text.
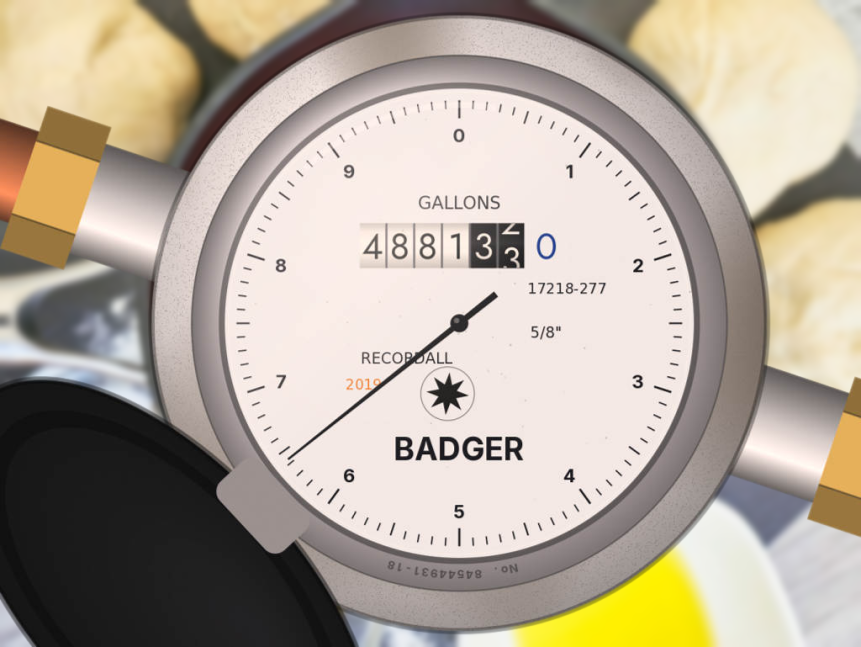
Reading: {"value": 4881326.4, "unit": "gal"}
